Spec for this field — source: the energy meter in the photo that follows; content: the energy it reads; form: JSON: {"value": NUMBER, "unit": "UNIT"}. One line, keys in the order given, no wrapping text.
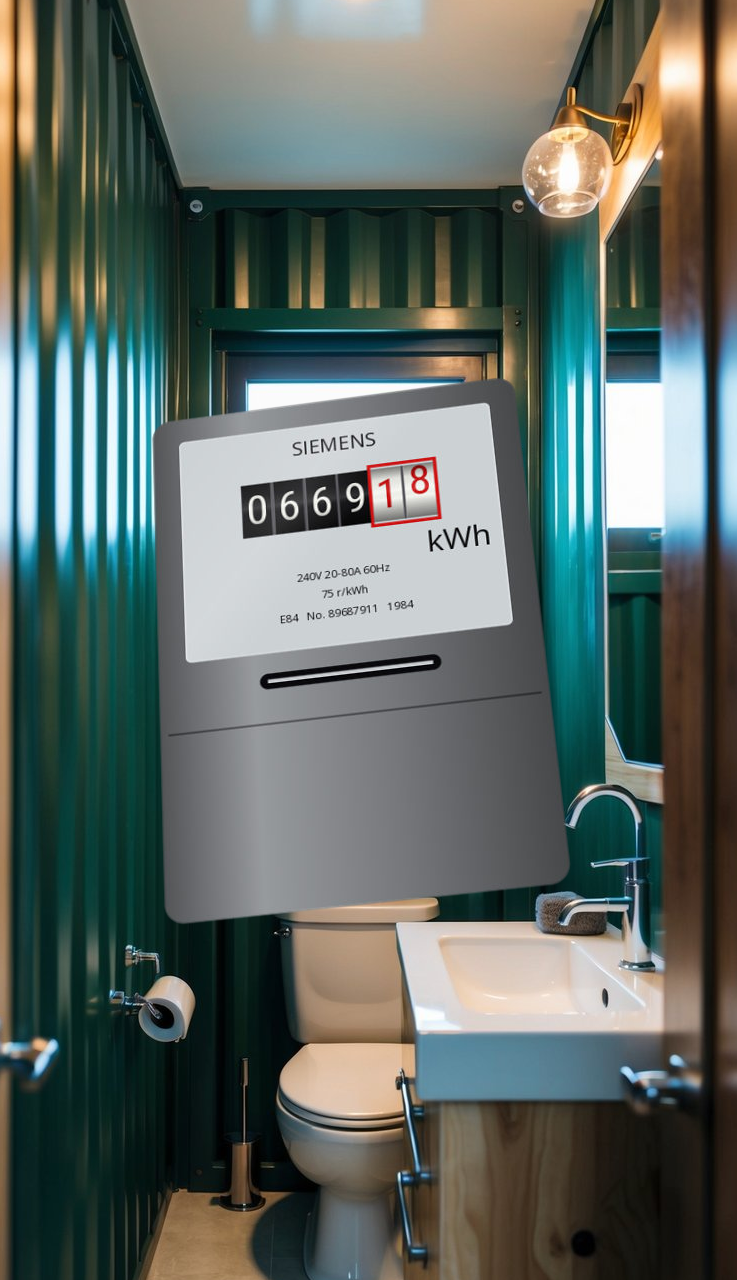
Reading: {"value": 669.18, "unit": "kWh"}
